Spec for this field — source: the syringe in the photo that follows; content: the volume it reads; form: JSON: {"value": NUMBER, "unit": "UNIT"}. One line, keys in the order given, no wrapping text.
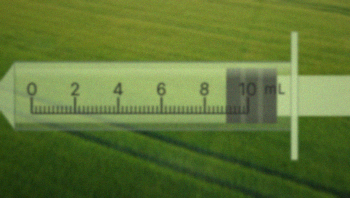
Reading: {"value": 9, "unit": "mL"}
